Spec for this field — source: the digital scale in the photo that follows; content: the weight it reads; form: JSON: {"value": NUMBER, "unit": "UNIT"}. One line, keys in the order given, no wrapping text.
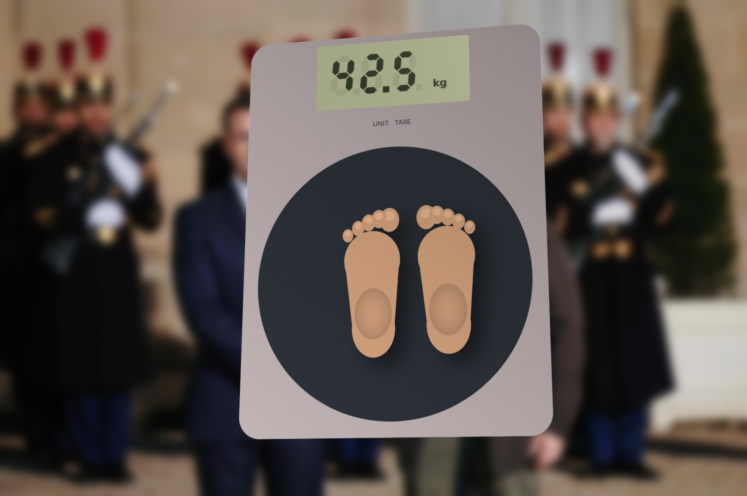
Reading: {"value": 42.5, "unit": "kg"}
